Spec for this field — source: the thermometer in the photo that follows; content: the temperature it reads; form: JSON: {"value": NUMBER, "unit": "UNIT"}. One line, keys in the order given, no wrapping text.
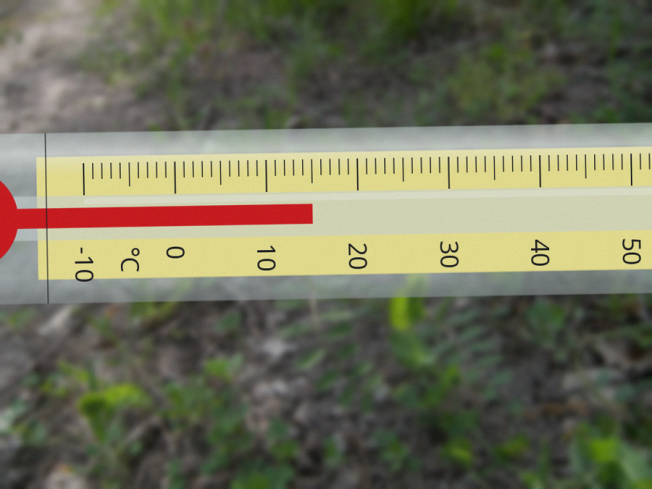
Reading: {"value": 15, "unit": "°C"}
